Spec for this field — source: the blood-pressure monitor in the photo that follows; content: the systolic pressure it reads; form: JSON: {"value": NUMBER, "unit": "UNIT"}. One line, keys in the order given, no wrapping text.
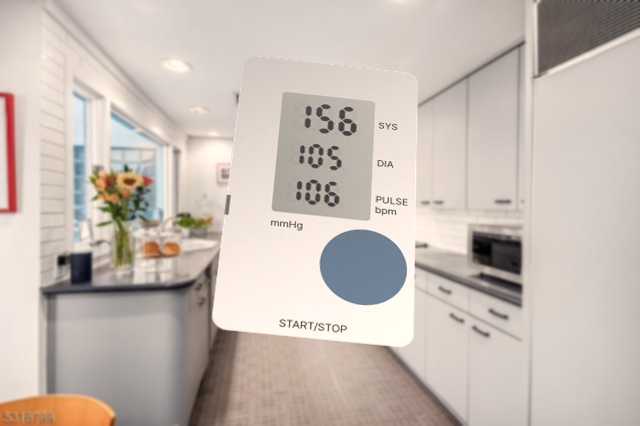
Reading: {"value": 156, "unit": "mmHg"}
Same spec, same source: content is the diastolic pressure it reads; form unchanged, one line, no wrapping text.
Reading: {"value": 105, "unit": "mmHg"}
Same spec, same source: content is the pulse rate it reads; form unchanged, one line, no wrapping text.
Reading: {"value": 106, "unit": "bpm"}
